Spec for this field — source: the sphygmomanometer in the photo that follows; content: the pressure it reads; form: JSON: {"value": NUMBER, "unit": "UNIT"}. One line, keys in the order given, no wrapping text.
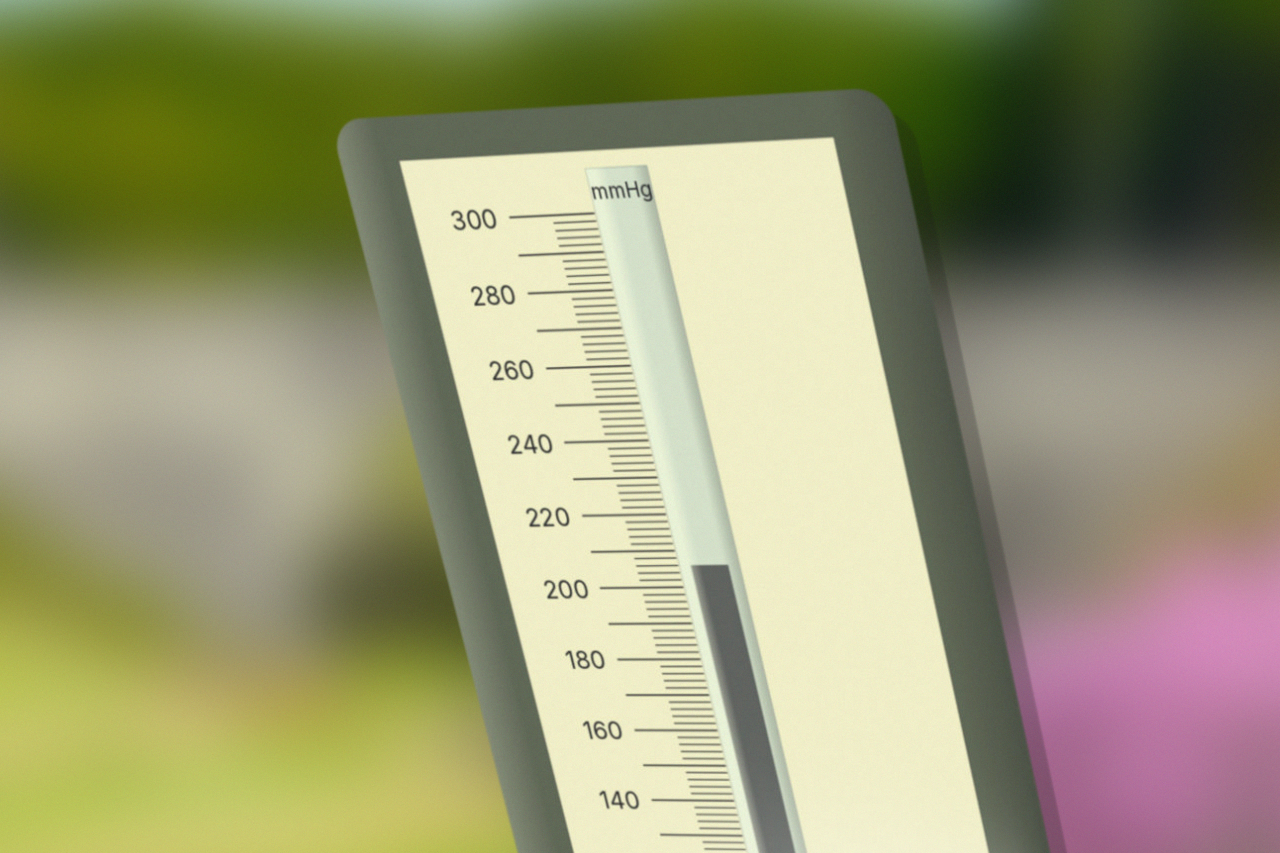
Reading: {"value": 206, "unit": "mmHg"}
